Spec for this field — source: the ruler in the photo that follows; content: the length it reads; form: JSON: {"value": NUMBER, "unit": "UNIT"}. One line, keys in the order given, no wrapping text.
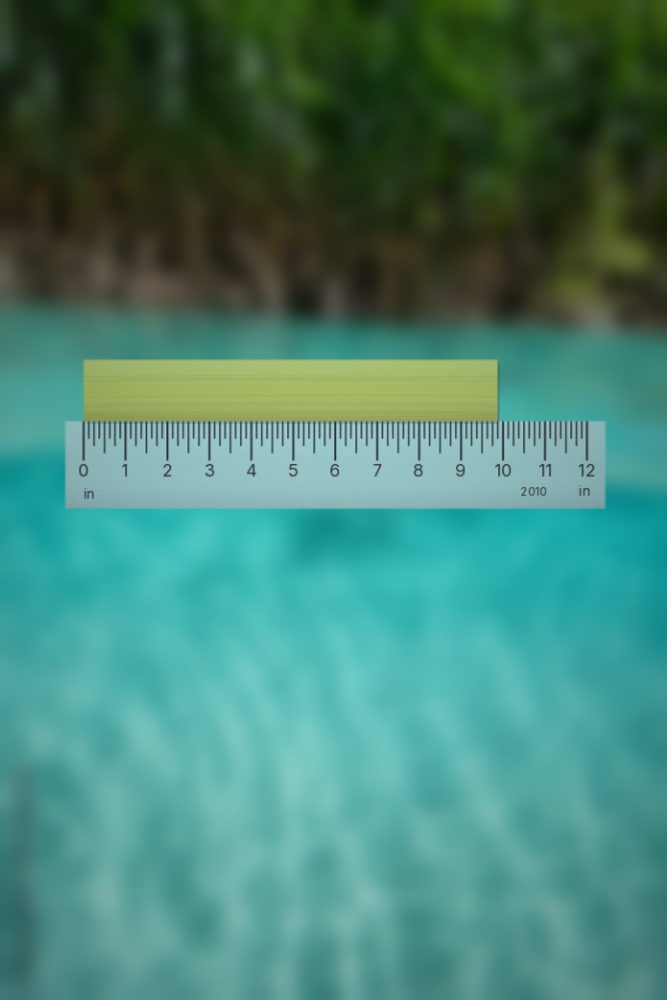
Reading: {"value": 9.875, "unit": "in"}
